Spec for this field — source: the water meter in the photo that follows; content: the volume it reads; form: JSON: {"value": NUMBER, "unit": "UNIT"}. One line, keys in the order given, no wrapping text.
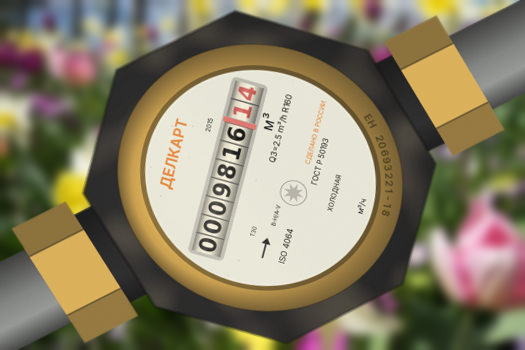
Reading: {"value": 9816.14, "unit": "m³"}
